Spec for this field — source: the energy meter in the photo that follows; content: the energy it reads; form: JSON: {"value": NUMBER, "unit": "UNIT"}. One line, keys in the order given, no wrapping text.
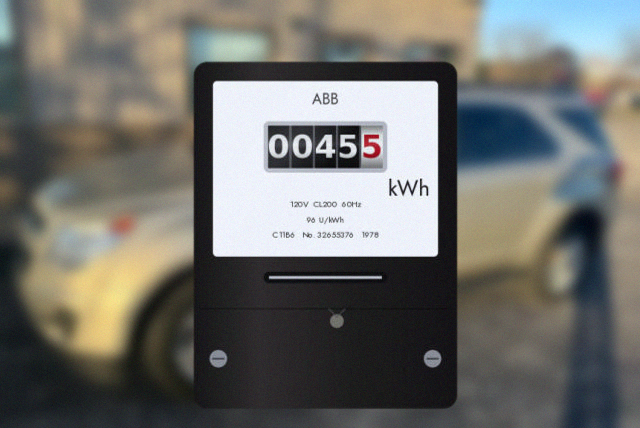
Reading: {"value": 45.5, "unit": "kWh"}
